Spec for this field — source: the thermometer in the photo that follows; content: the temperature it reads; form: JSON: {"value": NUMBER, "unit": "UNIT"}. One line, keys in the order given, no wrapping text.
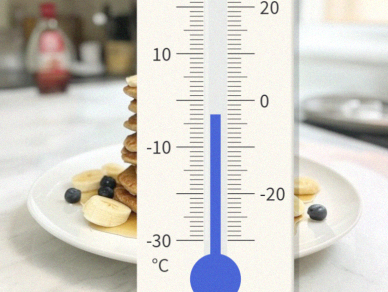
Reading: {"value": -3, "unit": "°C"}
